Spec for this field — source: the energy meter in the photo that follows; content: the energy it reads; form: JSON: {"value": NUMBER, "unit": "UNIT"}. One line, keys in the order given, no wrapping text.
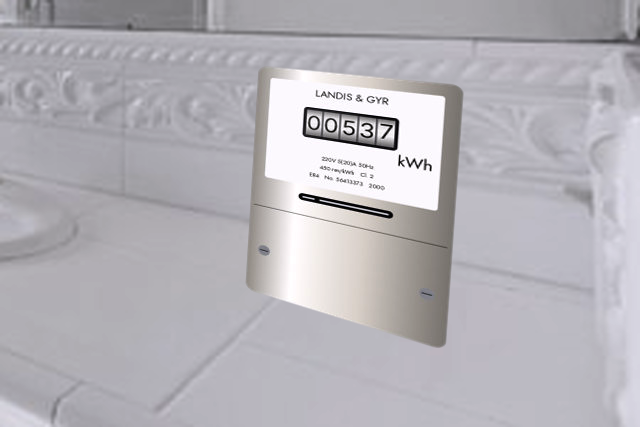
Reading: {"value": 537, "unit": "kWh"}
